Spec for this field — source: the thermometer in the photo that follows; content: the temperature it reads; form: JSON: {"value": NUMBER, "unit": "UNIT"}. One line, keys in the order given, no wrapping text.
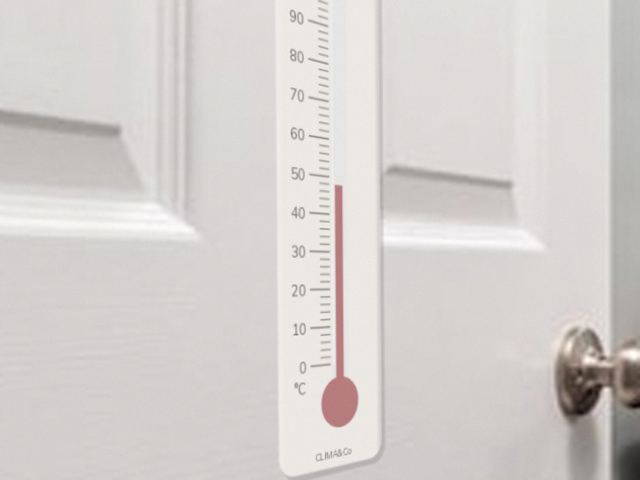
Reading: {"value": 48, "unit": "°C"}
